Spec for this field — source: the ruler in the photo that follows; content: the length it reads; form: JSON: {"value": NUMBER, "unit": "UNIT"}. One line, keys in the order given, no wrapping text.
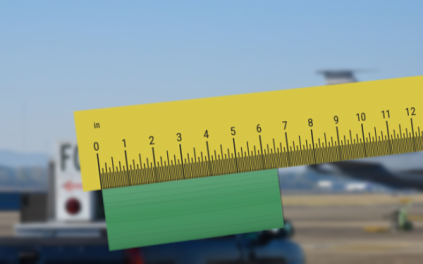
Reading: {"value": 6.5, "unit": "in"}
